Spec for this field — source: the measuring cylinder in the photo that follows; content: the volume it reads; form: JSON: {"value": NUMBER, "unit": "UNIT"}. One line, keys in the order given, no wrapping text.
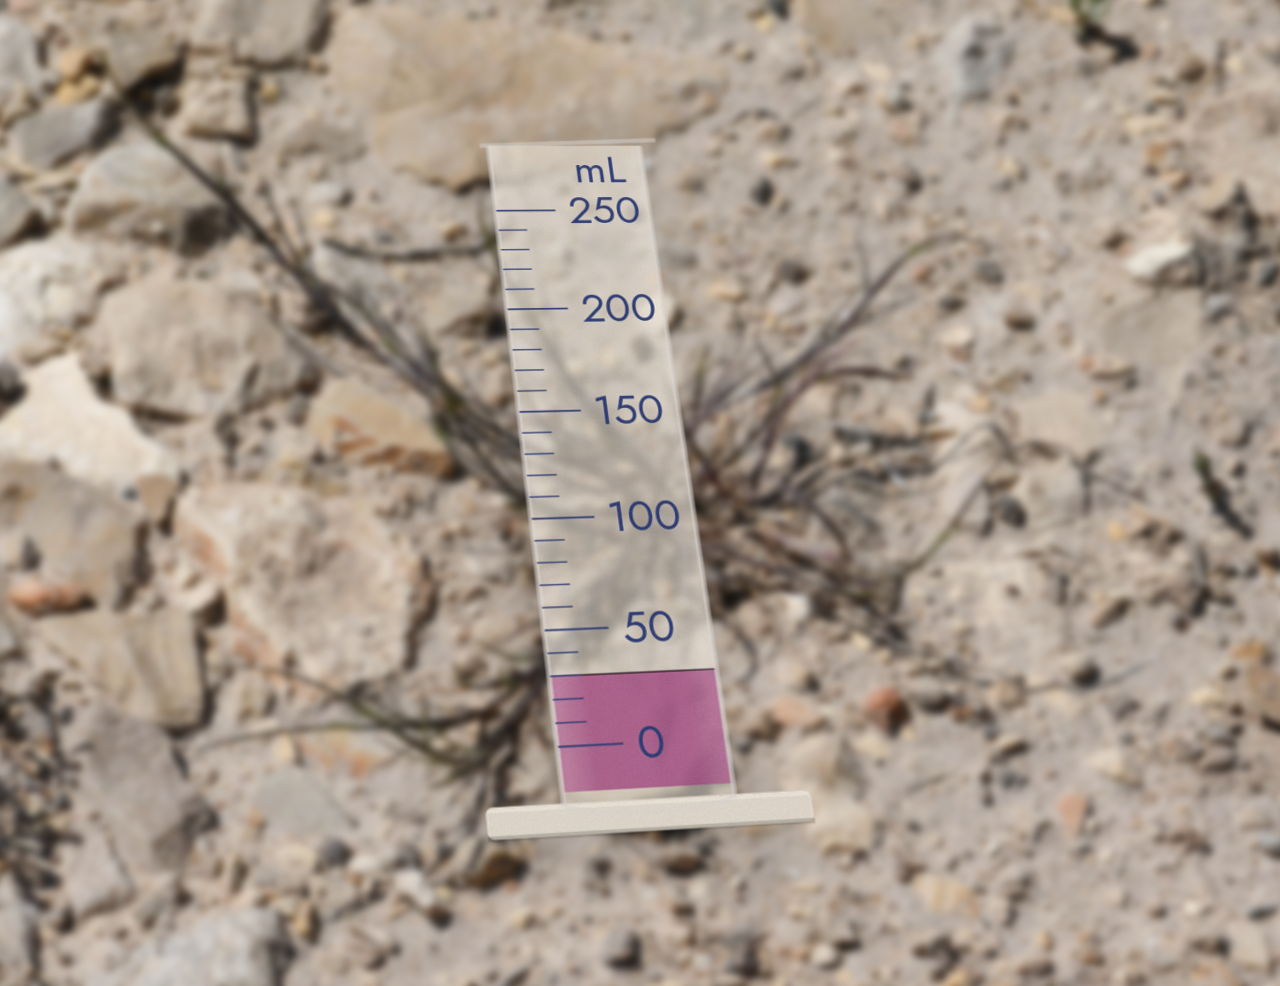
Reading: {"value": 30, "unit": "mL"}
